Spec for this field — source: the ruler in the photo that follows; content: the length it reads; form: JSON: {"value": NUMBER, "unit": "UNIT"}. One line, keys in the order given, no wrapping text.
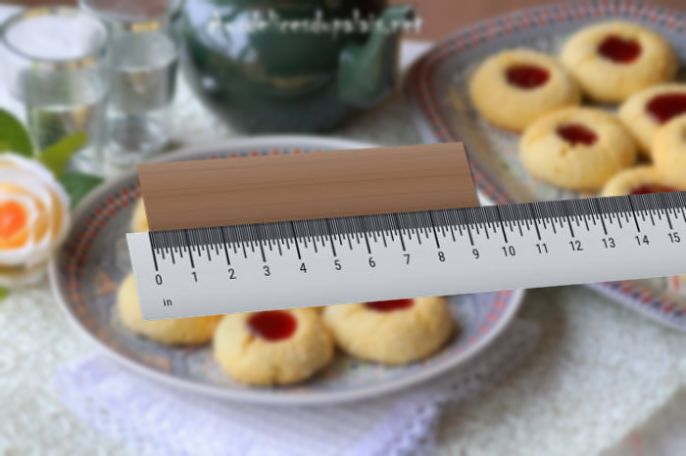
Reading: {"value": 9.5, "unit": "in"}
